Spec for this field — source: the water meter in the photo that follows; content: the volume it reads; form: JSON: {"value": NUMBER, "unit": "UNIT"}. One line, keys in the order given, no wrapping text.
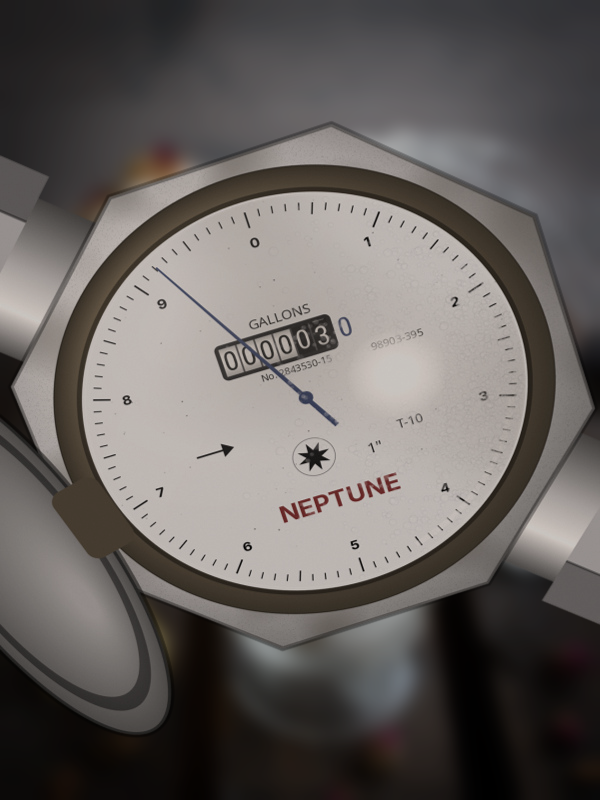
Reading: {"value": 29.2, "unit": "gal"}
